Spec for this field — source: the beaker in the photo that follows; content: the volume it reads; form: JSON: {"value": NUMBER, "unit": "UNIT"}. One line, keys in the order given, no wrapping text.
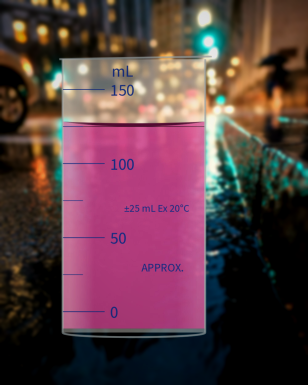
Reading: {"value": 125, "unit": "mL"}
